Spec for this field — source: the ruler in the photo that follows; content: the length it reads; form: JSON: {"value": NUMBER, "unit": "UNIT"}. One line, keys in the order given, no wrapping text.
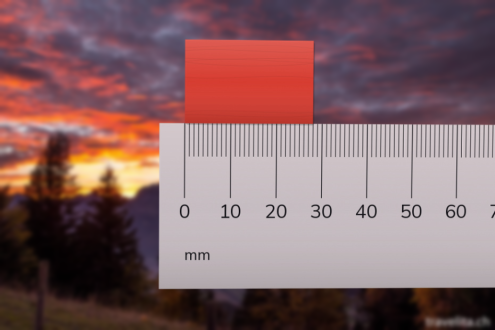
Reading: {"value": 28, "unit": "mm"}
